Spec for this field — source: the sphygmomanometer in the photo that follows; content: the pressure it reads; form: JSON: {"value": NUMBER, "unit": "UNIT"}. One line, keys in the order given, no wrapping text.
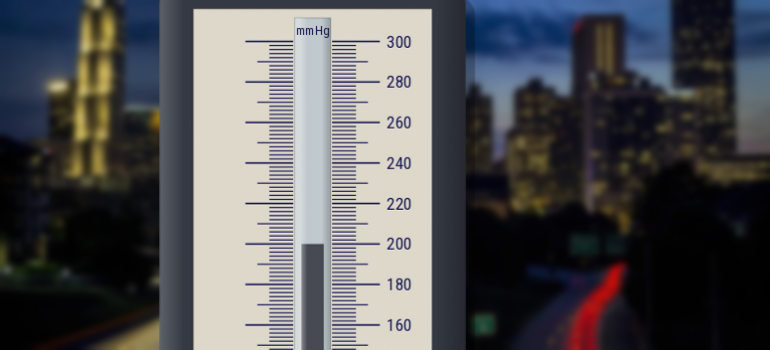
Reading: {"value": 200, "unit": "mmHg"}
